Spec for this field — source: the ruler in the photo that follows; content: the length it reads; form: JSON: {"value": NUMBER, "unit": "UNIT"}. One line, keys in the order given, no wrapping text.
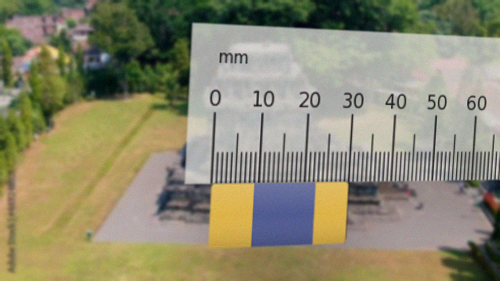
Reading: {"value": 30, "unit": "mm"}
